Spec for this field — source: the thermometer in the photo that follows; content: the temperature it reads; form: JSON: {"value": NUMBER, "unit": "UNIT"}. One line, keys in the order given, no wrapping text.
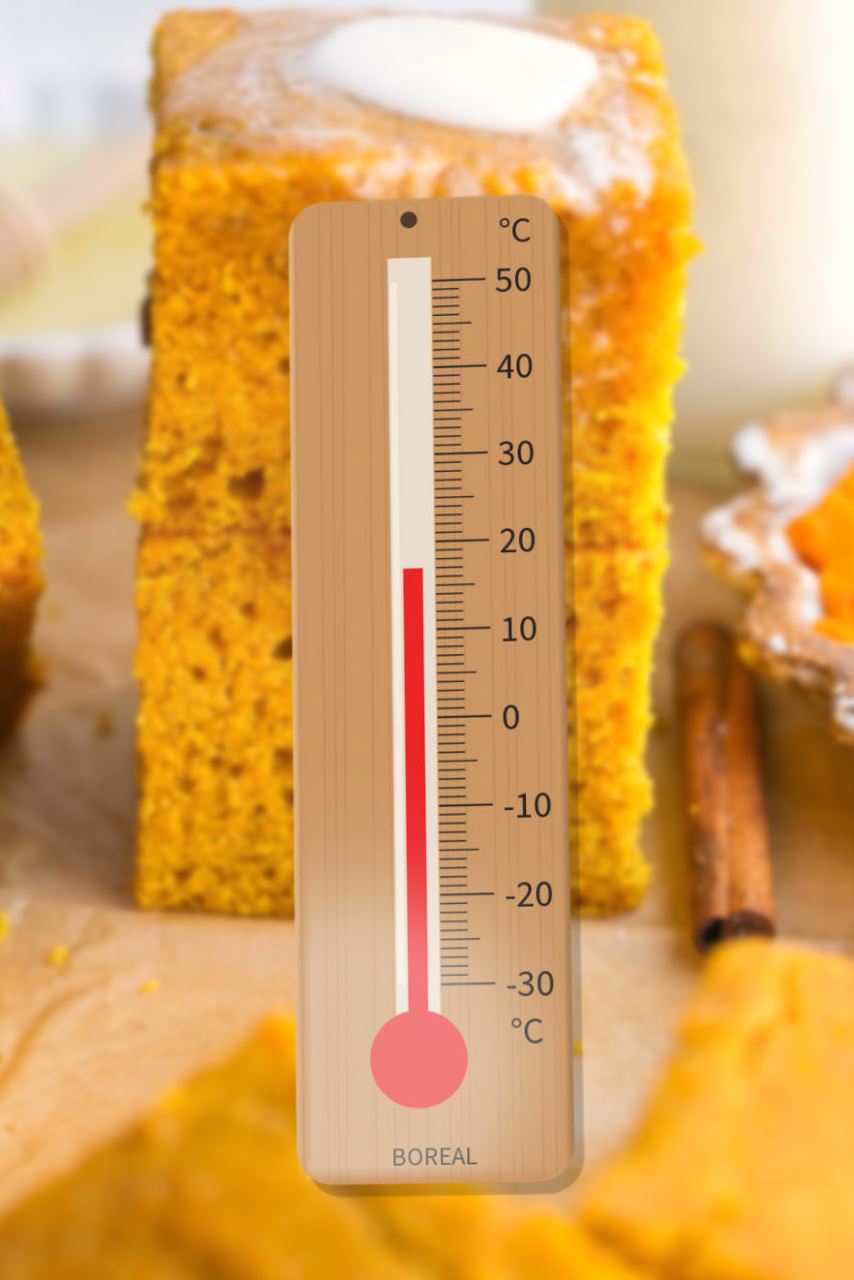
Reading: {"value": 17, "unit": "°C"}
